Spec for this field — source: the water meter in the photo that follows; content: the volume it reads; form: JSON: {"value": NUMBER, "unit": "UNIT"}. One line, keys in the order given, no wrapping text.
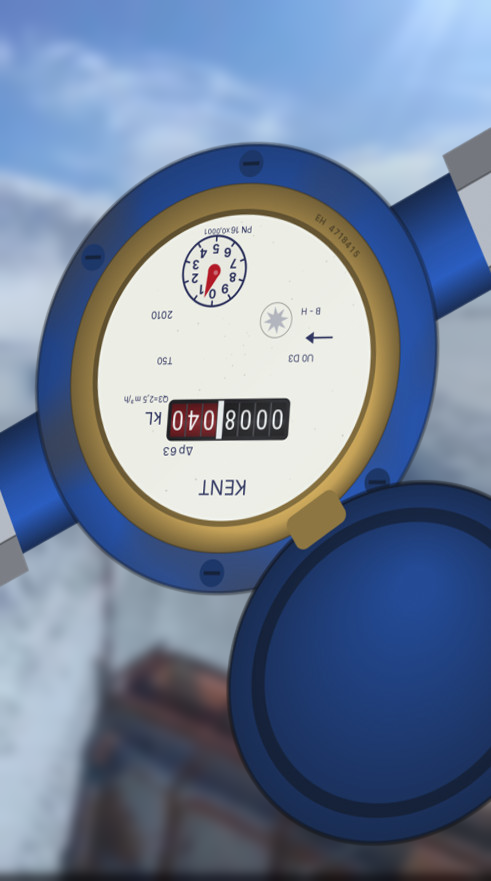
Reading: {"value": 8.0400, "unit": "kL"}
